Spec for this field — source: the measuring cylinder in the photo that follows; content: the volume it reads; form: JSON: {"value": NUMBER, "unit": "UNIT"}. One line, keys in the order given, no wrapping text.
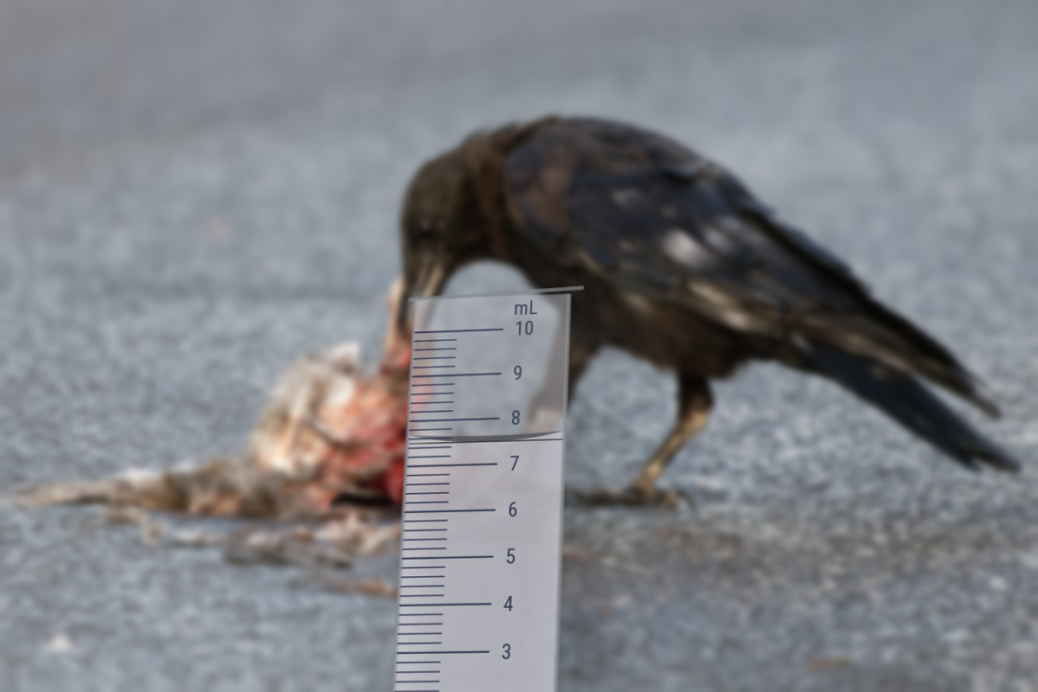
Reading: {"value": 7.5, "unit": "mL"}
